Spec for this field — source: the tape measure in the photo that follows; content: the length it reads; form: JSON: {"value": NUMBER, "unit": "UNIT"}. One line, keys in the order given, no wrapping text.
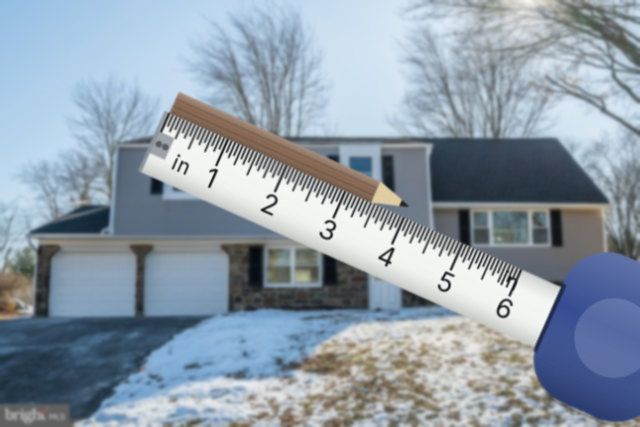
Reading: {"value": 4, "unit": "in"}
